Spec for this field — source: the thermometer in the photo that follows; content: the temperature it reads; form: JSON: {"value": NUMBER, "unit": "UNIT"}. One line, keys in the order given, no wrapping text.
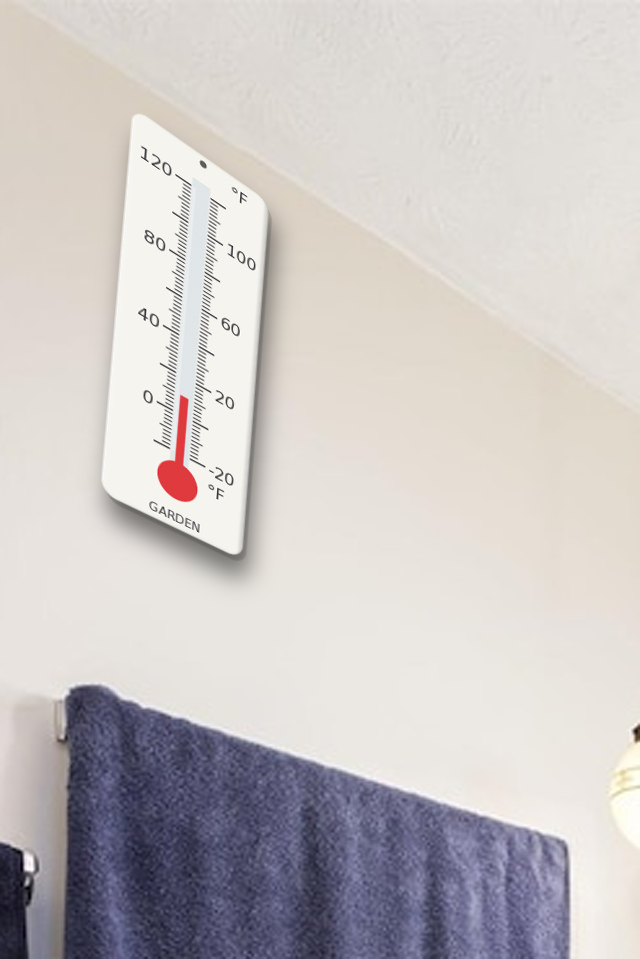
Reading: {"value": 10, "unit": "°F"}
